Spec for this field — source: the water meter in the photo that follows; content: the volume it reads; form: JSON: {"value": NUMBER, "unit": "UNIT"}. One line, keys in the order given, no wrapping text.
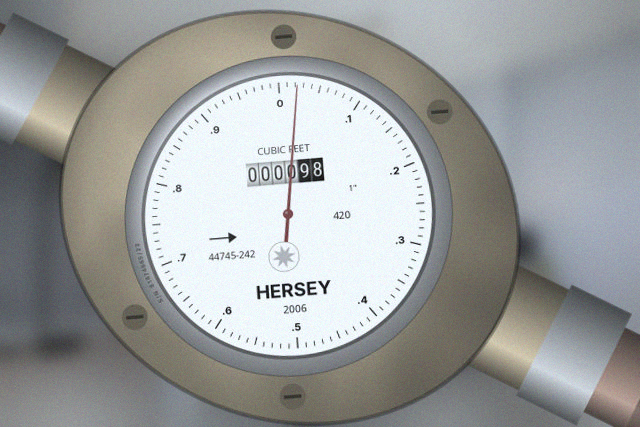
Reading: {"value": 98.02, "unit": "ft³"}
